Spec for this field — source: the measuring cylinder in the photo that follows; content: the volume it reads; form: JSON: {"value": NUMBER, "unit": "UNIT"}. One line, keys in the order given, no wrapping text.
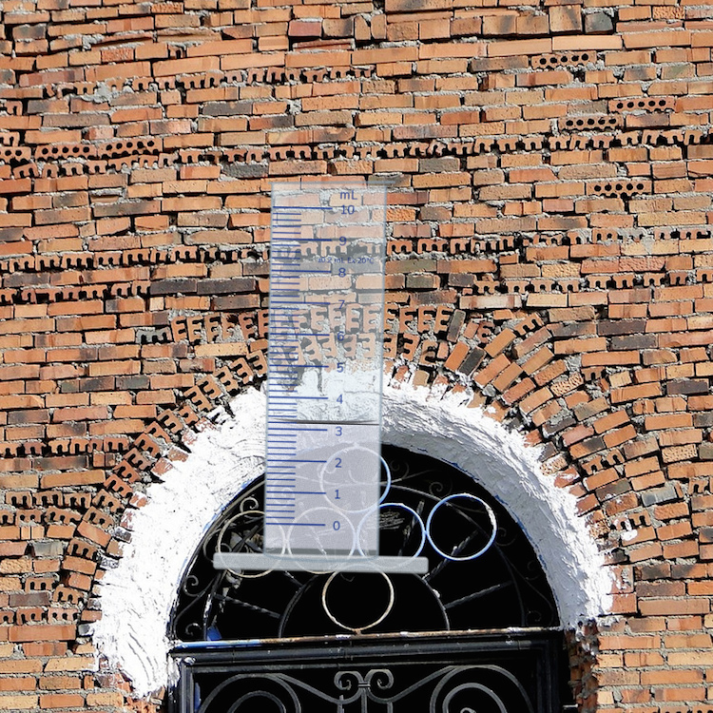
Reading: {"value": 3.2, "unit": "mL"}
